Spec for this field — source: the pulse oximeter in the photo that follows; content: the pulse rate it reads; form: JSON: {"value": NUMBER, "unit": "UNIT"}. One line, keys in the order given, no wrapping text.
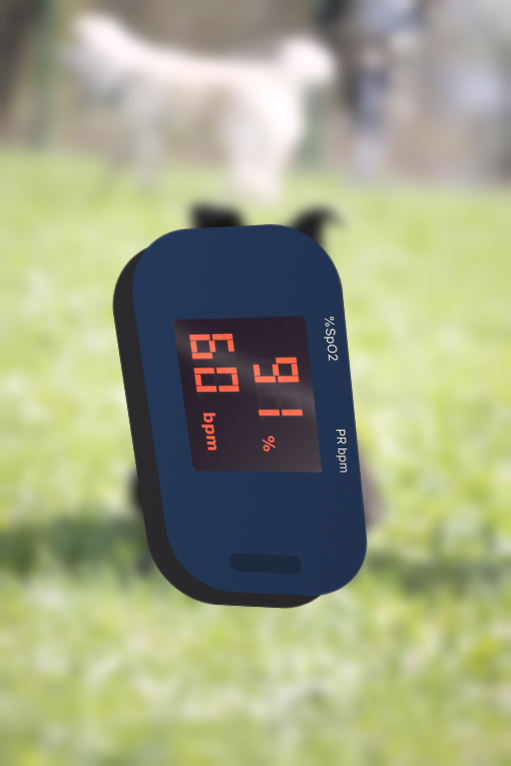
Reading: {"value": 60, "unit": "bpm"}
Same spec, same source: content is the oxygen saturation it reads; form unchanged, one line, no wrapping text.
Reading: {"value": 91, "unit": "%"}
